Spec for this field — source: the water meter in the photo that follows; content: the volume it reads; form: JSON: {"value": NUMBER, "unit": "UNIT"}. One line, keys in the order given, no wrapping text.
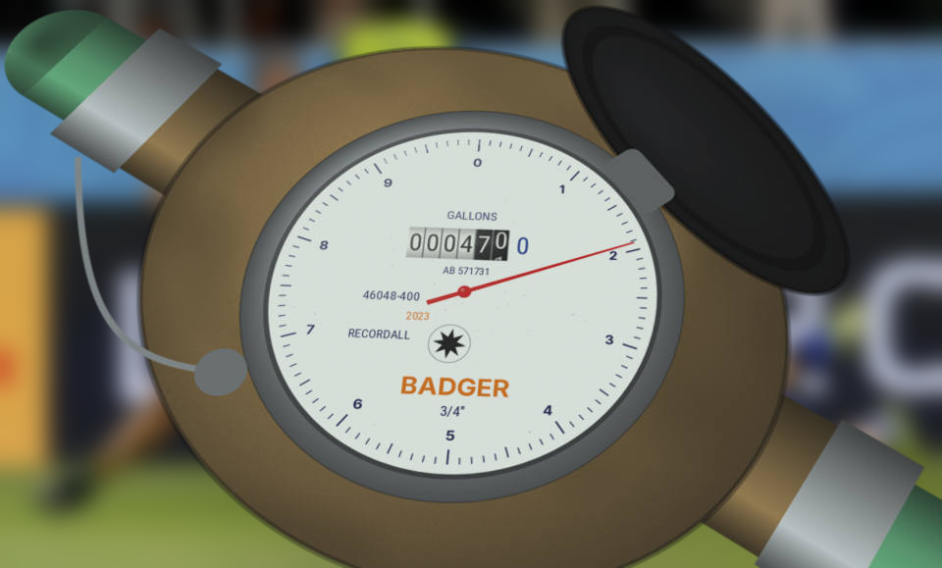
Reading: {"value": 4701.9, "unit": "gal"}
